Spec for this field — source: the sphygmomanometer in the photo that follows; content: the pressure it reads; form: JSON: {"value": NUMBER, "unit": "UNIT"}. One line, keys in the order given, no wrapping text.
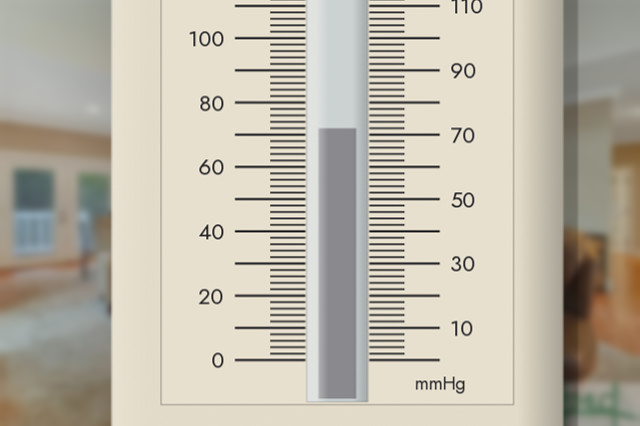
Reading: {"value": 72, "unit": "mmHg"}
